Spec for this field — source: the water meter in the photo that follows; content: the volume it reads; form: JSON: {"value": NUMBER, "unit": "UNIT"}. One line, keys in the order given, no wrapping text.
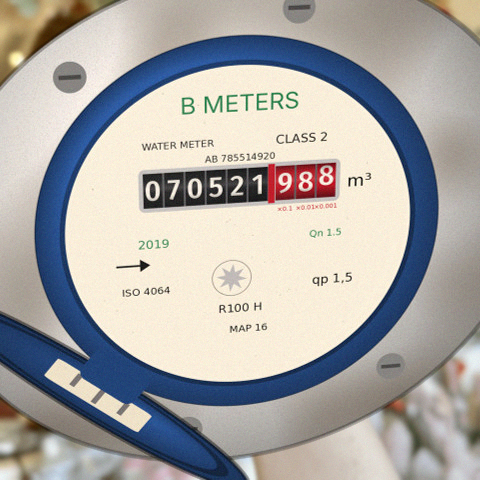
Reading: {"value": 70521.988, "unit": "m³"}
